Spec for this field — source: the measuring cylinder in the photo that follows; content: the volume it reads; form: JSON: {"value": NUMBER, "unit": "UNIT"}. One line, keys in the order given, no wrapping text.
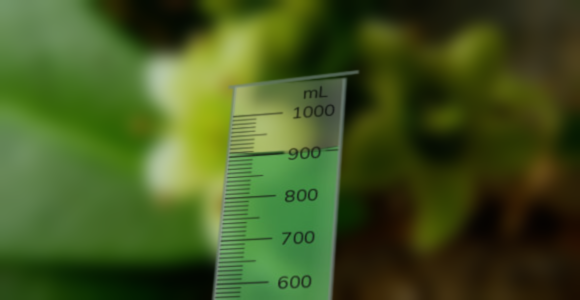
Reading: {"value": 900, "unit": "mL"}
